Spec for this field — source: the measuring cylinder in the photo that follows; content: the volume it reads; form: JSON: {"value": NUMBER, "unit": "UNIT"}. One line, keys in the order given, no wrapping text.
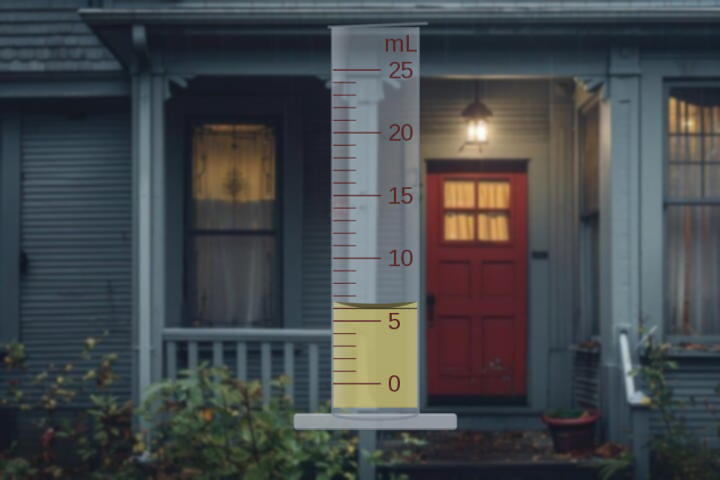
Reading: {"value": 6, "unit": "mL"}
